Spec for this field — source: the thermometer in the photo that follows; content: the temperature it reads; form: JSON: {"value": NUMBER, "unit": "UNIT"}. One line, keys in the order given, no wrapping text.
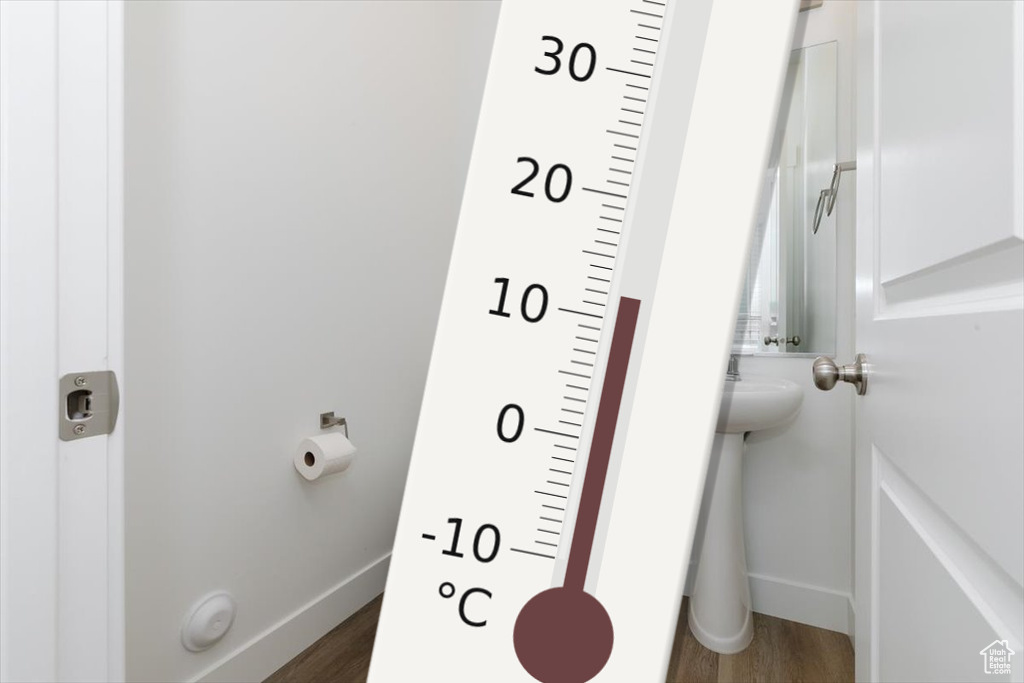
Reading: {"value": 12, "unit": "°C"}
